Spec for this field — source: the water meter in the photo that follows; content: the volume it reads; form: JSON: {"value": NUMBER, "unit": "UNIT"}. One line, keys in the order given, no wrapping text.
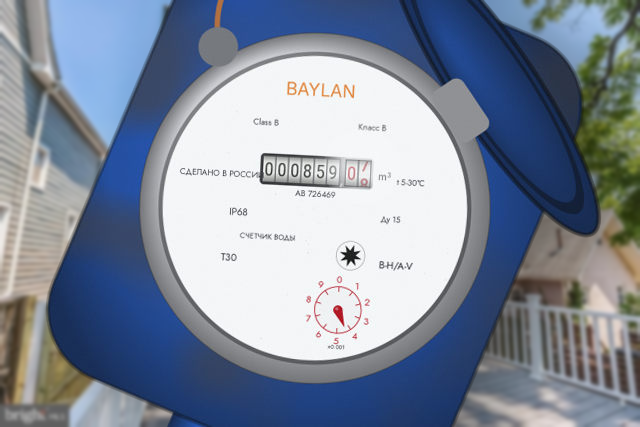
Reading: {"value": 859.074, "unit": "m³"}
